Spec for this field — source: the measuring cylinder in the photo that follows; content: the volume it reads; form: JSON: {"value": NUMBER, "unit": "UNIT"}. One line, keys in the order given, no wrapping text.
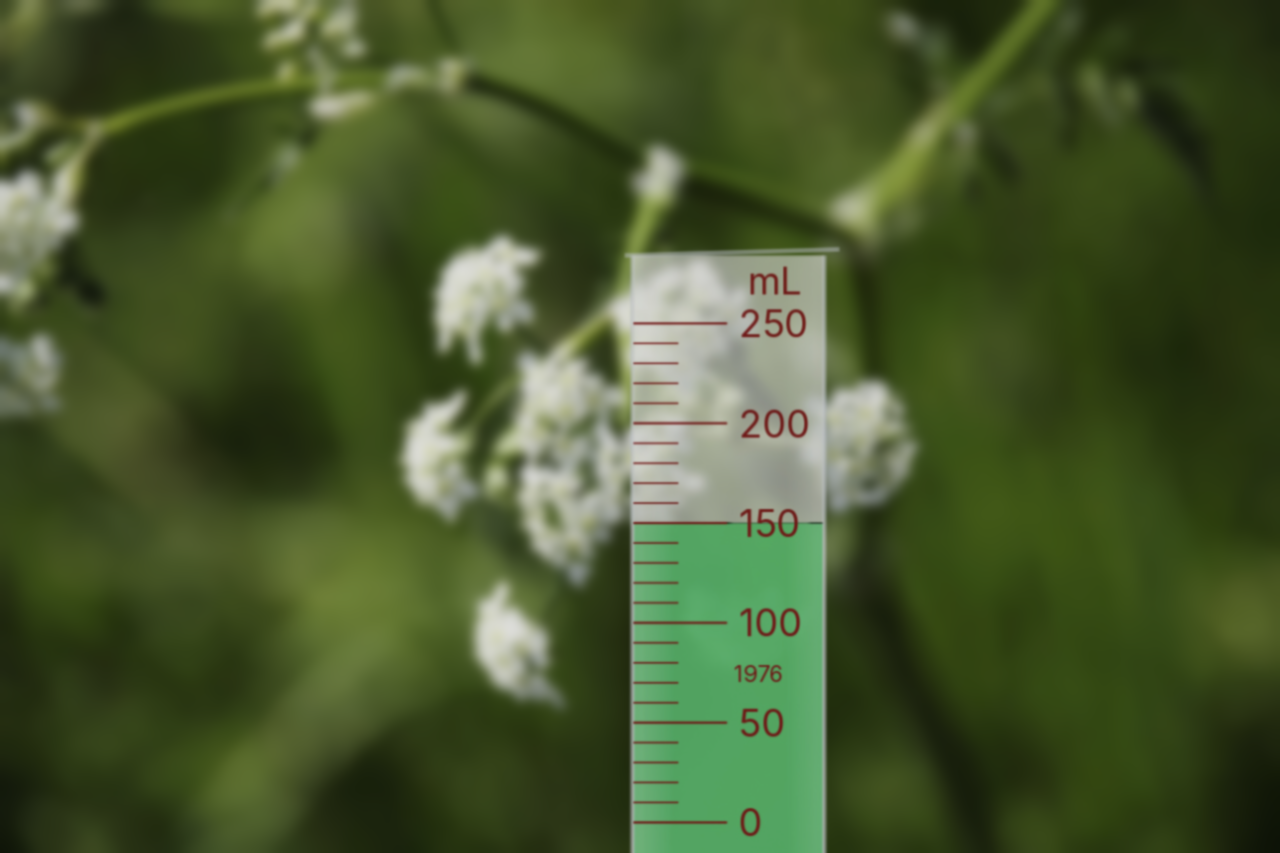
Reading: {"value": 150, "unit": "mL"}
